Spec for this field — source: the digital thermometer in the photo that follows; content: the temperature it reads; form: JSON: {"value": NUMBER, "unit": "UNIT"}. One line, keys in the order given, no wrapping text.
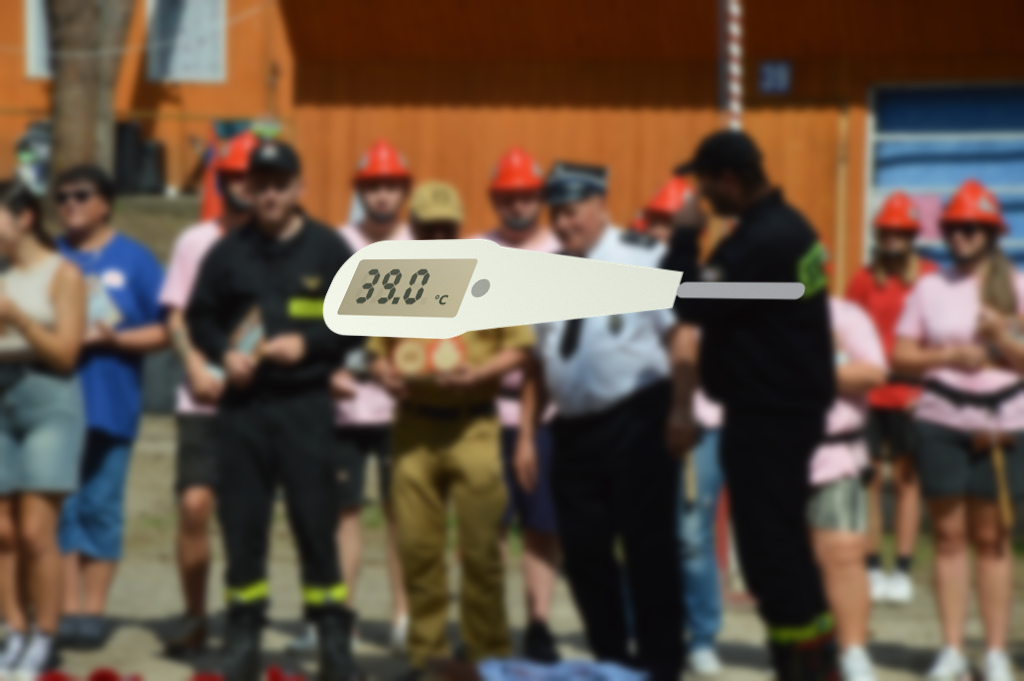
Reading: {"value": 39.0, "unit": "°C"}
